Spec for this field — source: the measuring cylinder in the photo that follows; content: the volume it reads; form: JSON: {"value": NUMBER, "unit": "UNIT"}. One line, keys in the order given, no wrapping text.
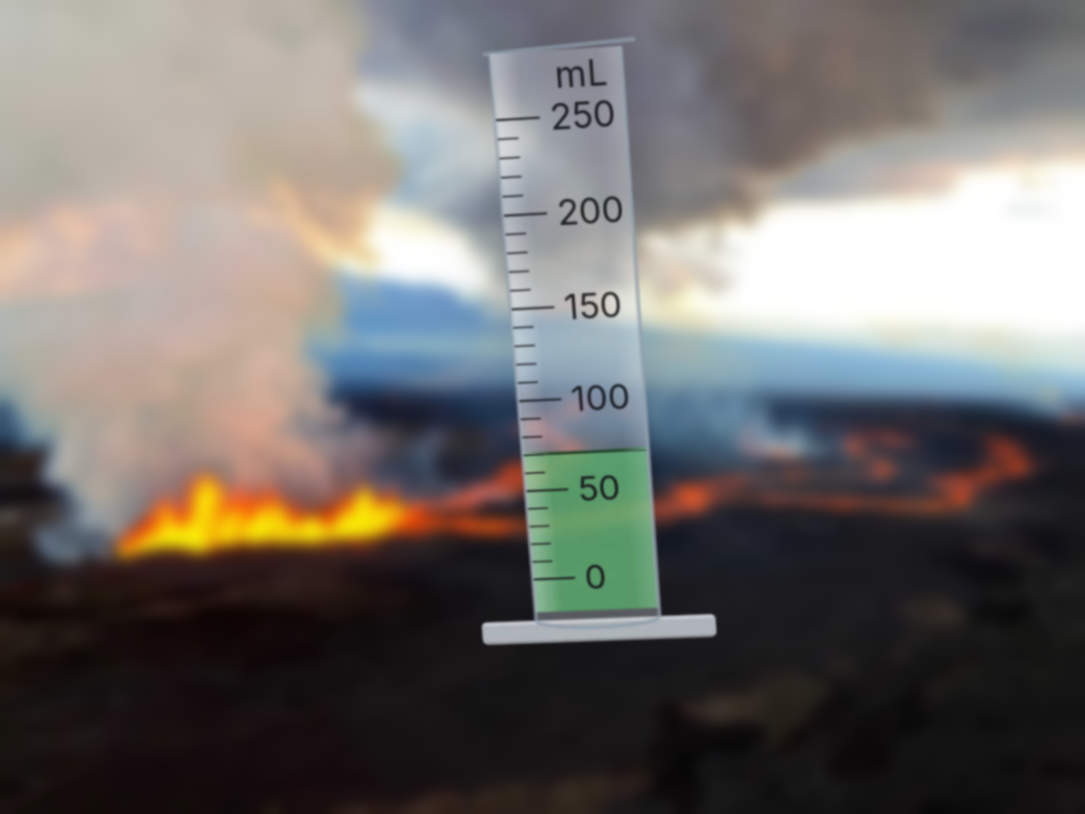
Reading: {"value": 70, "unit": "mL"}
